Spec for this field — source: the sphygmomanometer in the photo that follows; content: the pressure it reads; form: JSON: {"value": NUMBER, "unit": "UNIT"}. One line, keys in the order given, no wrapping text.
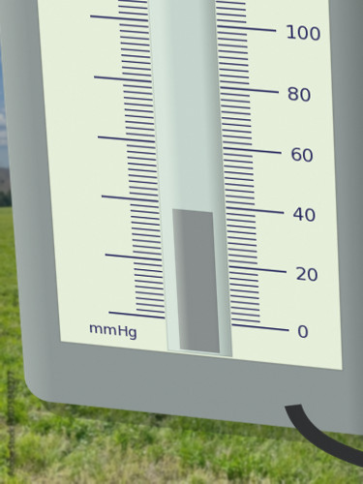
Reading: {"value": 38, "unit": "mmHg"}
